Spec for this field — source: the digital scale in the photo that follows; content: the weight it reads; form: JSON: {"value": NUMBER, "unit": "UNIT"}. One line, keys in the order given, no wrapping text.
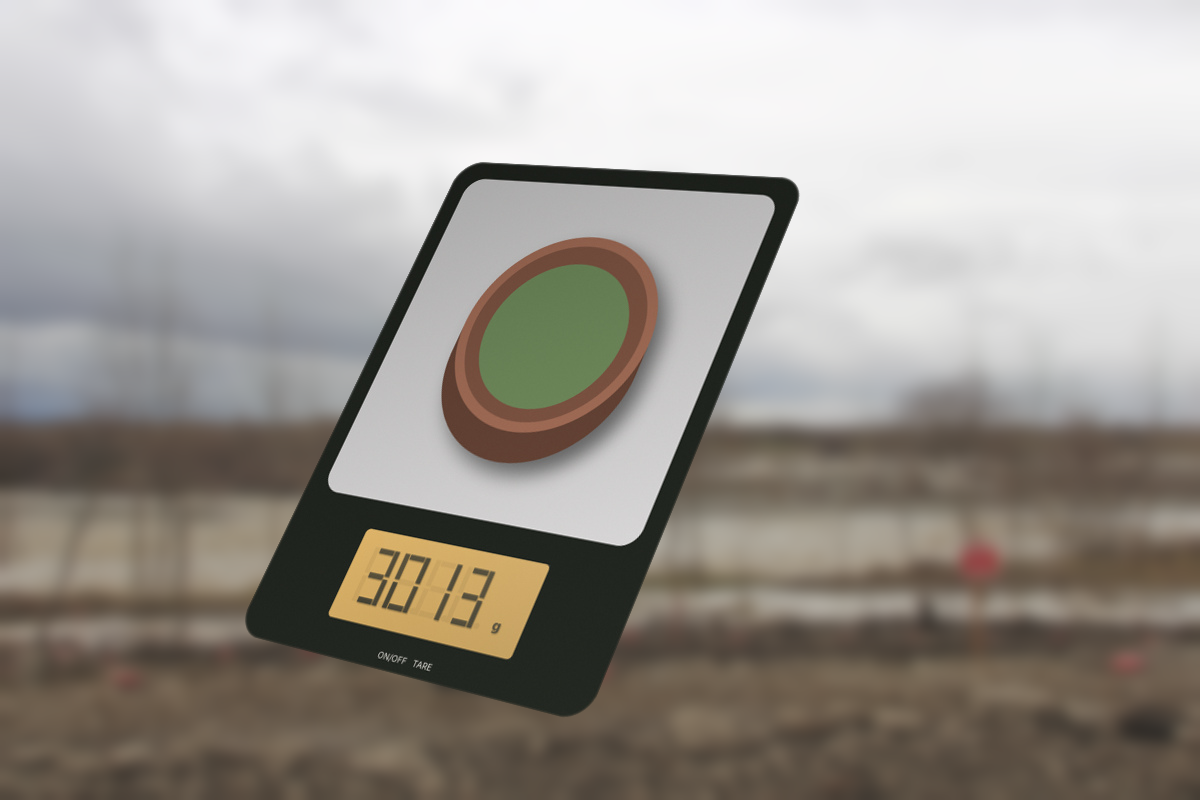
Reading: {"value": 3013, "unit": "g"}
